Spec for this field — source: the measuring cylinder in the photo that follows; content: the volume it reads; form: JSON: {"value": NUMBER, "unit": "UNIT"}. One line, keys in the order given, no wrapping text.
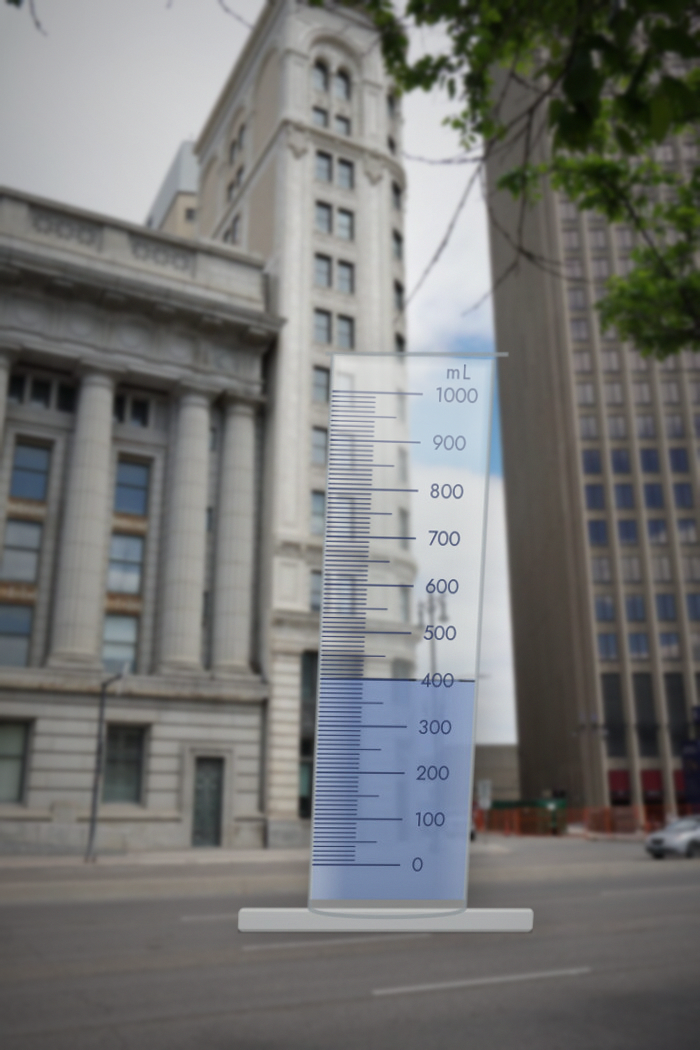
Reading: {"value": 400, "unit": "mL"}
